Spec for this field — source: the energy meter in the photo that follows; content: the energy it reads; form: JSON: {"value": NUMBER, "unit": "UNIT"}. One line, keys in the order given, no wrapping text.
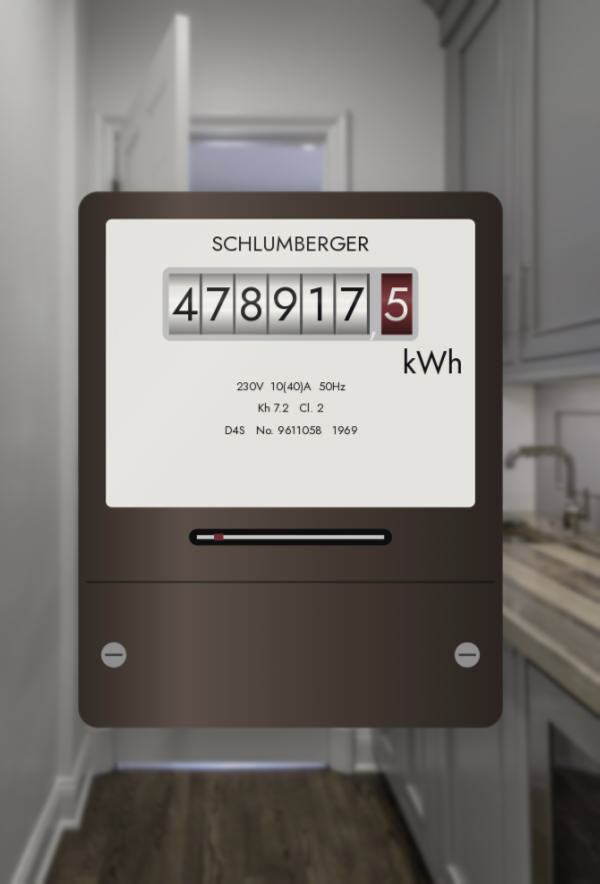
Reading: {"value": 478917.5, "unit": "kWh"}
